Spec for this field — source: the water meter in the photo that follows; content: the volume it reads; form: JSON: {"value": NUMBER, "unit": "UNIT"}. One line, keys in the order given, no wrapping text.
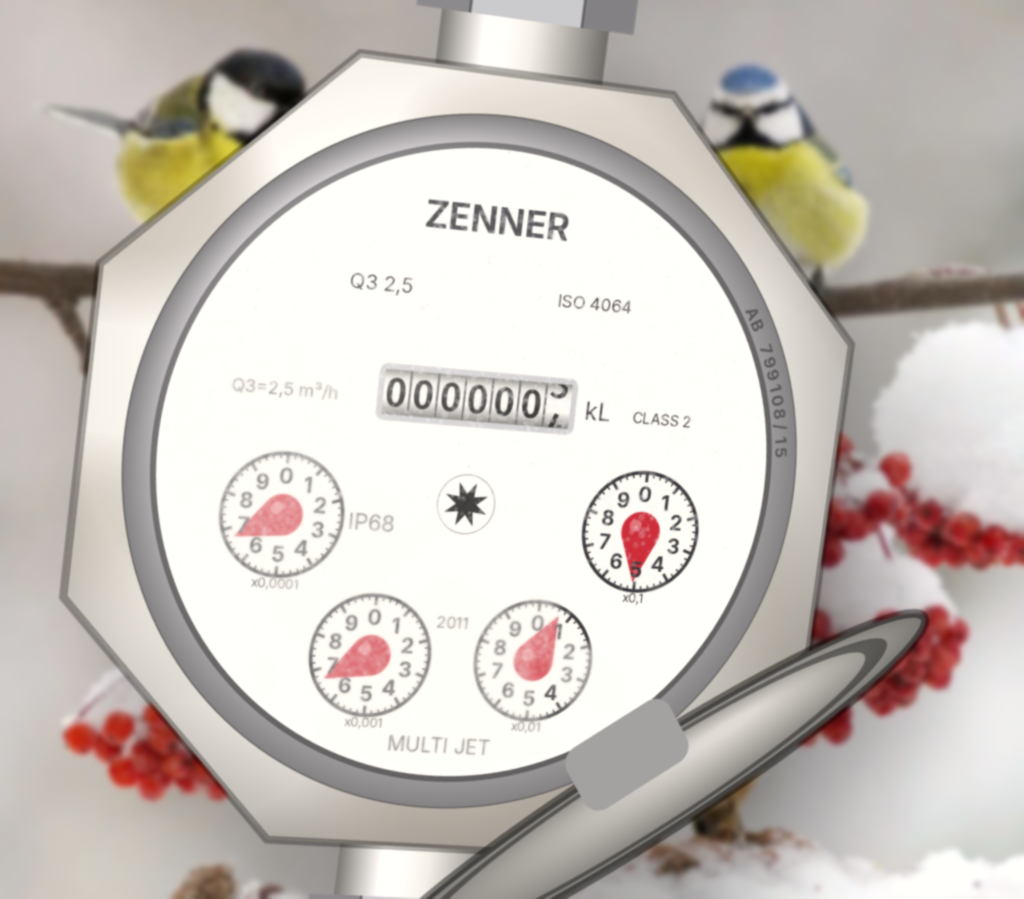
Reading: {"value": 3.5066, "unit": "kL"}
